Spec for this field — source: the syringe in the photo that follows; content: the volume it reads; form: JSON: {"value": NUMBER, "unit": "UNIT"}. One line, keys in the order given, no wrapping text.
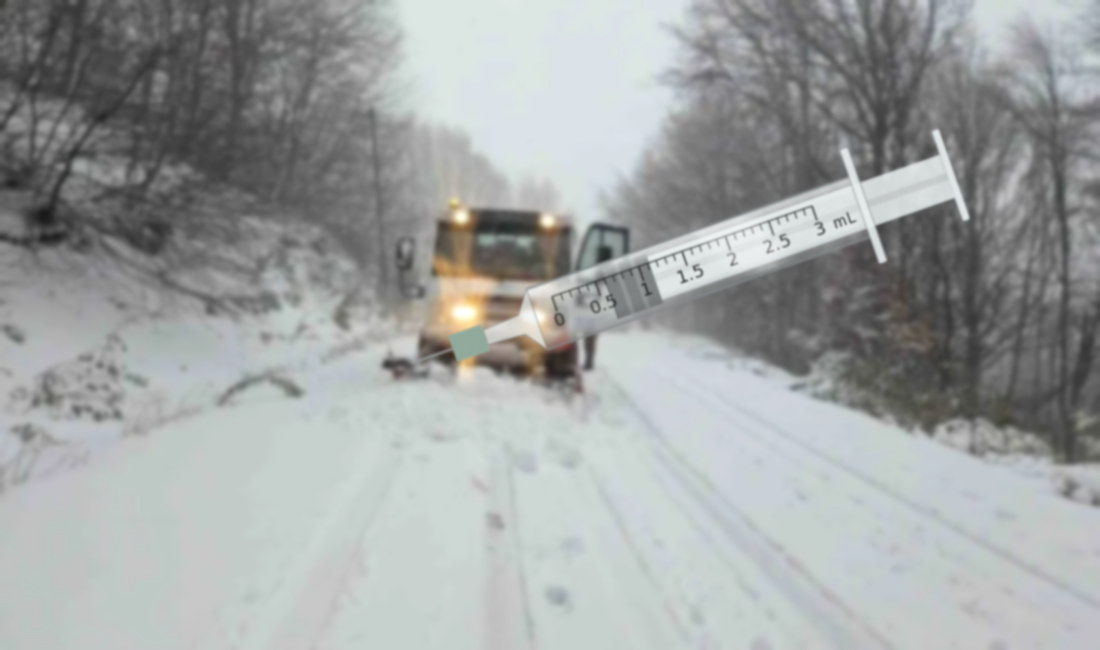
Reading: {"value": 0.6, "unit": "mL"}
